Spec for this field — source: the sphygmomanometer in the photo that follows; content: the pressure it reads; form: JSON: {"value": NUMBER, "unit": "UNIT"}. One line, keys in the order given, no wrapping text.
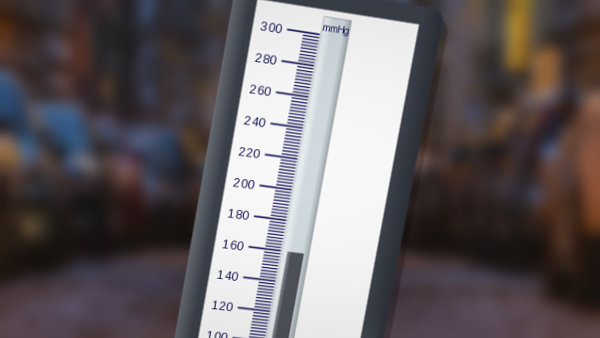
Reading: {"value": 160, "unit": "mmHg"}
